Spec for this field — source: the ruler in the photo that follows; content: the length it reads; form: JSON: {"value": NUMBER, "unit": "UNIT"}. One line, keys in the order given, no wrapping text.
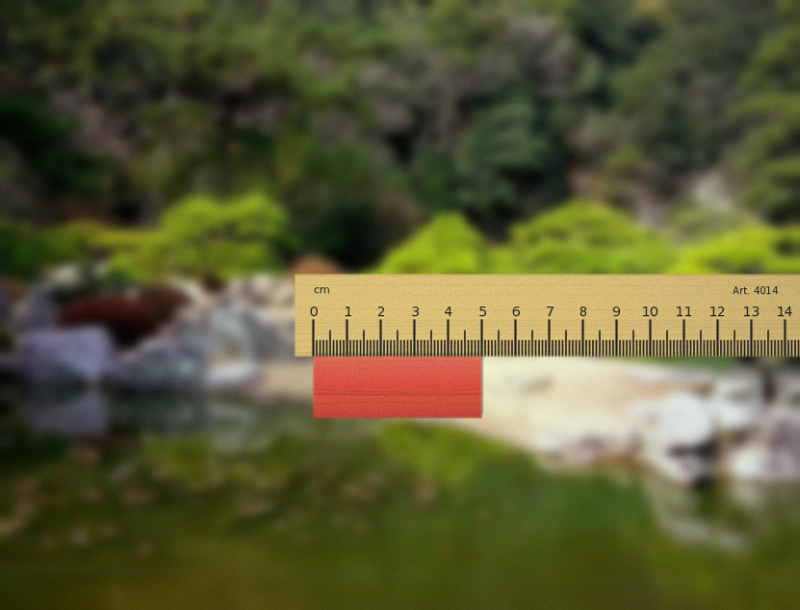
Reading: {"value": 5, "unit": "cm"}
